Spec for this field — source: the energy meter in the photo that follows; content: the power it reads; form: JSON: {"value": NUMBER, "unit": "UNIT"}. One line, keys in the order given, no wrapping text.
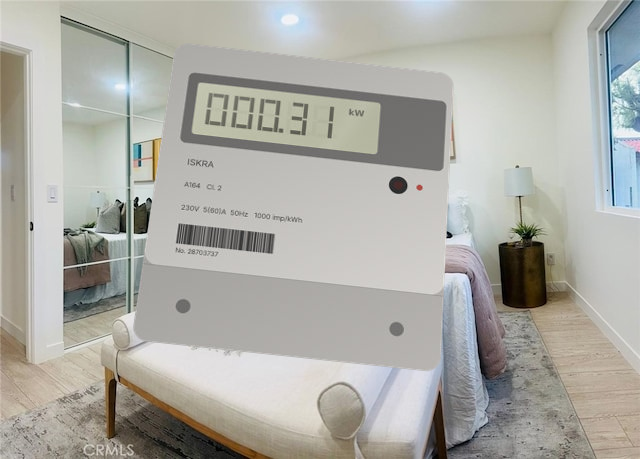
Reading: {"value": 0.31, "unit": "kW"}
